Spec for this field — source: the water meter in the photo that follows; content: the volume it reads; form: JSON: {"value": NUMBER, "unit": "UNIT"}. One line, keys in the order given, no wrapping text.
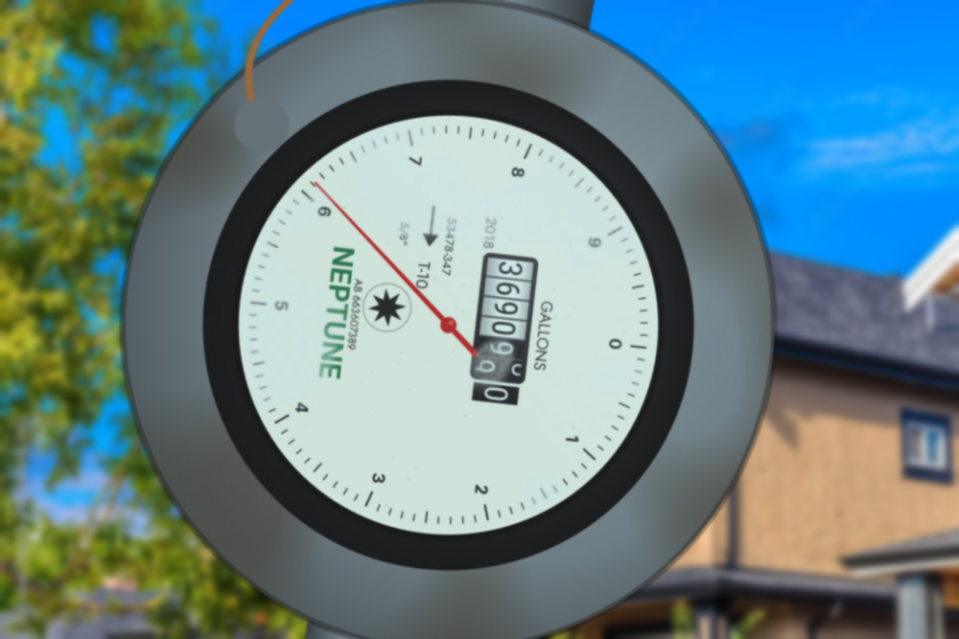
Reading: {"value": 3690986.1, "unit": "gal"}
